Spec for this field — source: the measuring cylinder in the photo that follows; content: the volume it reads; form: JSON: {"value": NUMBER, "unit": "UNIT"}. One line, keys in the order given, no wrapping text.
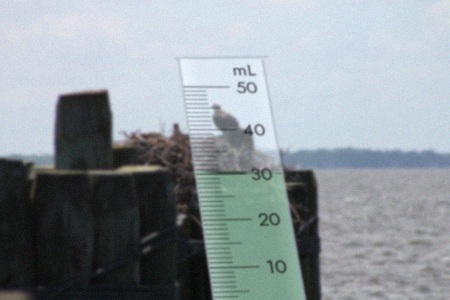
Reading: {"value": 30, "unit": "mL"}
